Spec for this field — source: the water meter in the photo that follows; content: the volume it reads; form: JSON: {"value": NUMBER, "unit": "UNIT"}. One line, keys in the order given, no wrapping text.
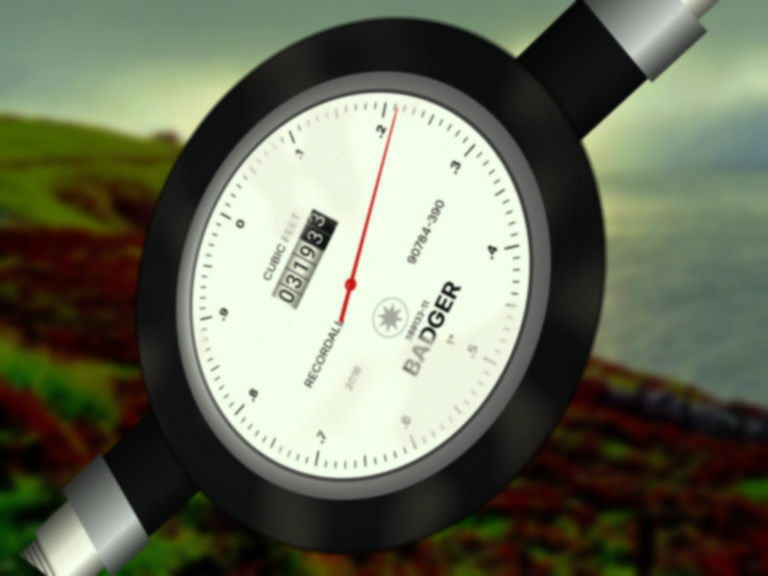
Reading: {"value": 31933.21, "unit": "ft³"}
